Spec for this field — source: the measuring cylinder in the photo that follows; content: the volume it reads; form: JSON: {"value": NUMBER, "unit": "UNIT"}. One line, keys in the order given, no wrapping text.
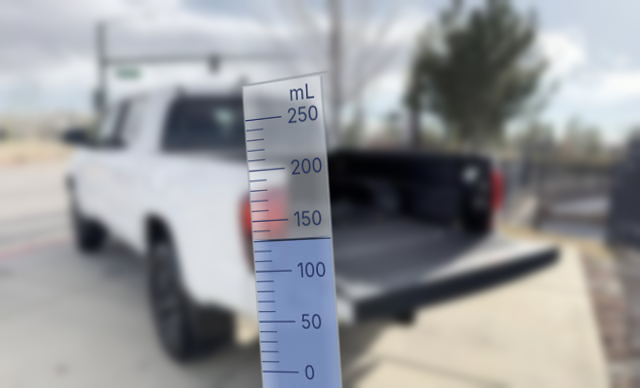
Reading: {"value": 130, "unit": "mL"}
